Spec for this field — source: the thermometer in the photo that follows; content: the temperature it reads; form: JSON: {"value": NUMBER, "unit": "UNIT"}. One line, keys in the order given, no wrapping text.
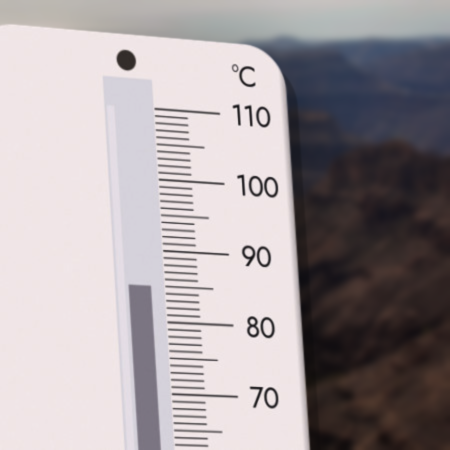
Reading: {"value": 85, "unit": "°C"}
